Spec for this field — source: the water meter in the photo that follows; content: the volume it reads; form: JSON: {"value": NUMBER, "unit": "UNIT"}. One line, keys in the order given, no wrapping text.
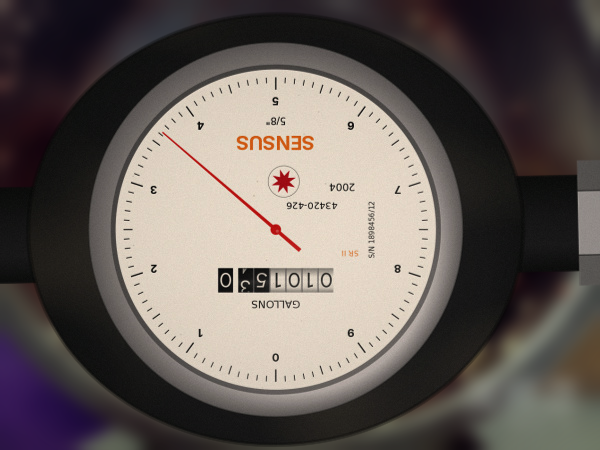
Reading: {"value": 101533.6, "unit": "gal"}
